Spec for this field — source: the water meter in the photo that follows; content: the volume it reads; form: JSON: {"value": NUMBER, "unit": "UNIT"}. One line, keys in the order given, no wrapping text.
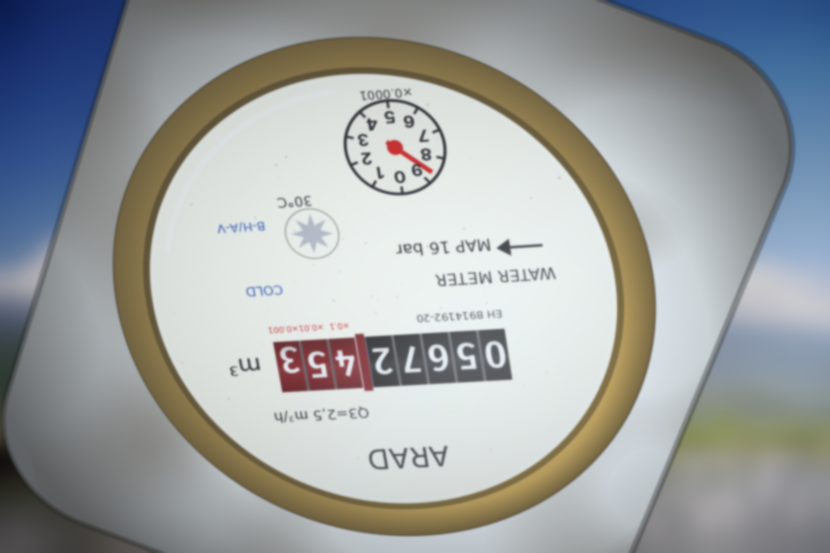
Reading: {"value": 5672.4528, "unit": "m³"}
